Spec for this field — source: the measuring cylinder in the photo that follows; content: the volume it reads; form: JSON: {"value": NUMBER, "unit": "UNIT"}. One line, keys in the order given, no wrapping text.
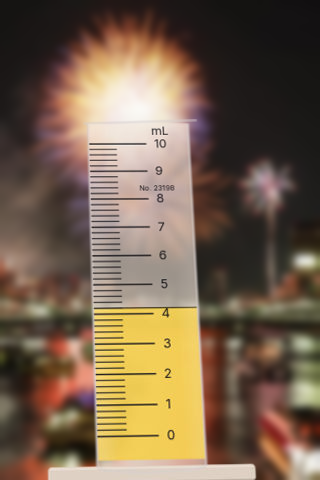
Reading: {"value": 4.2, "unit": "mL"}
